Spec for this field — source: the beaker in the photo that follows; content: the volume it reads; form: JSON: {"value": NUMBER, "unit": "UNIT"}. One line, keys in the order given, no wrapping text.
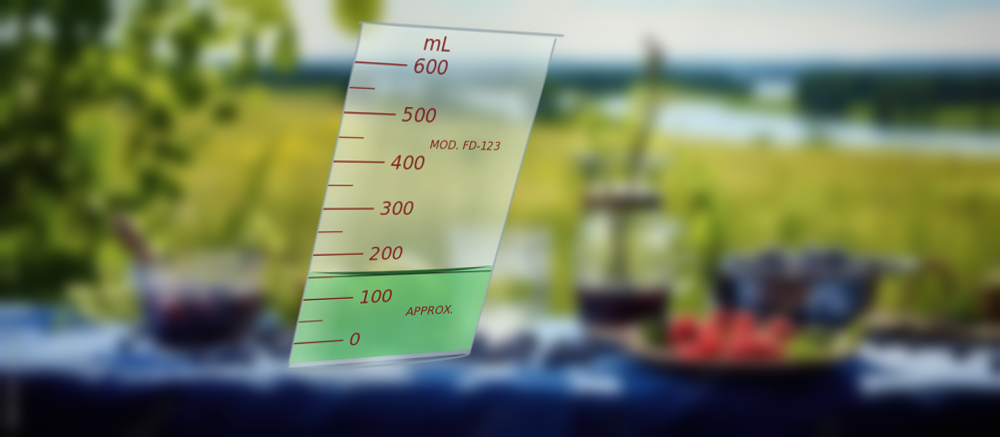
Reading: {"value": 150, "unit": "mL"}
